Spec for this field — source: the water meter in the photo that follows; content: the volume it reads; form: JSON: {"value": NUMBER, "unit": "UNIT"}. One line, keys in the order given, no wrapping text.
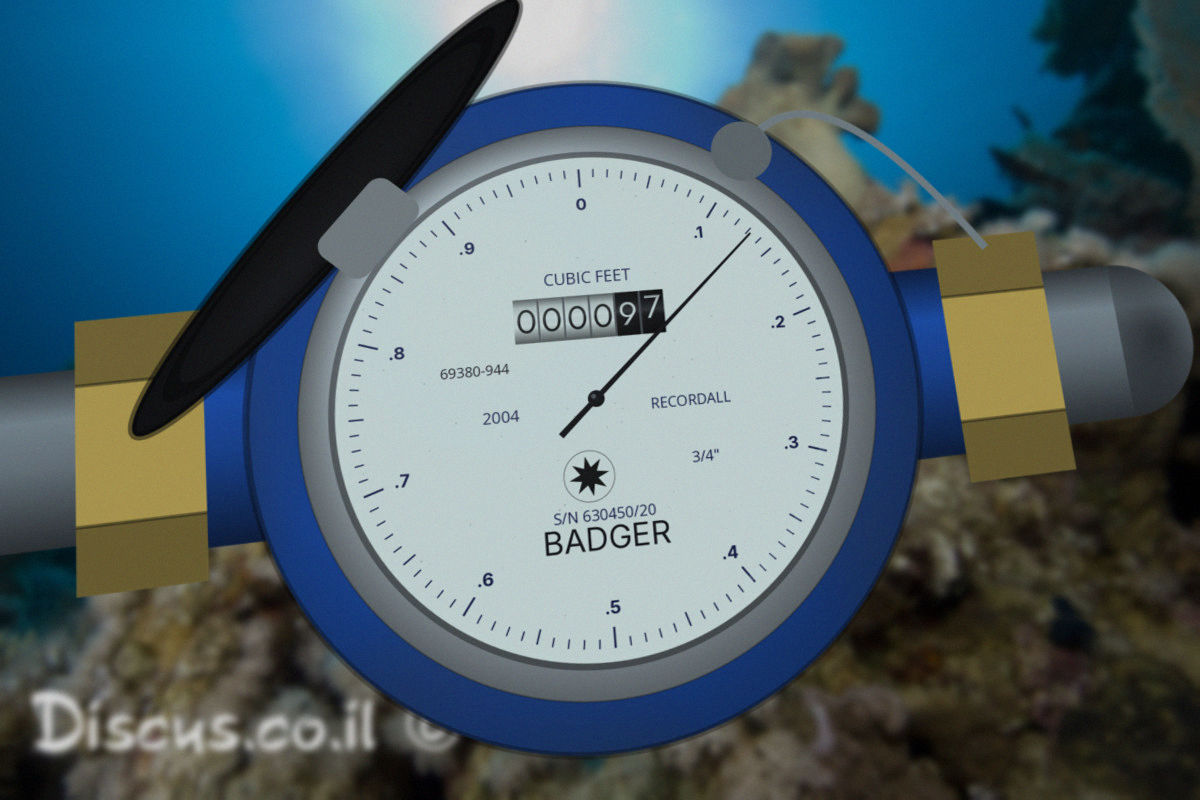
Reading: {"value": 97.13, "unit": "ft³"}
